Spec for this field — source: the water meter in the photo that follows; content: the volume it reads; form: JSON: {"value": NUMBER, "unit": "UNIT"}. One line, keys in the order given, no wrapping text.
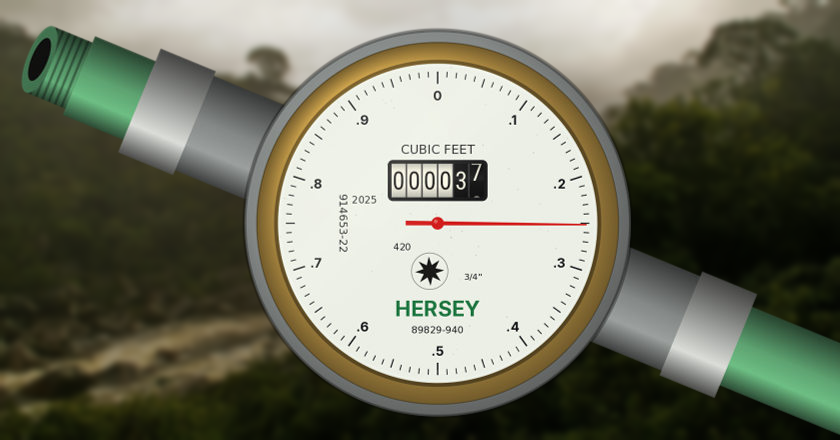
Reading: {"value": 37.25, "unit": "ft³"}
